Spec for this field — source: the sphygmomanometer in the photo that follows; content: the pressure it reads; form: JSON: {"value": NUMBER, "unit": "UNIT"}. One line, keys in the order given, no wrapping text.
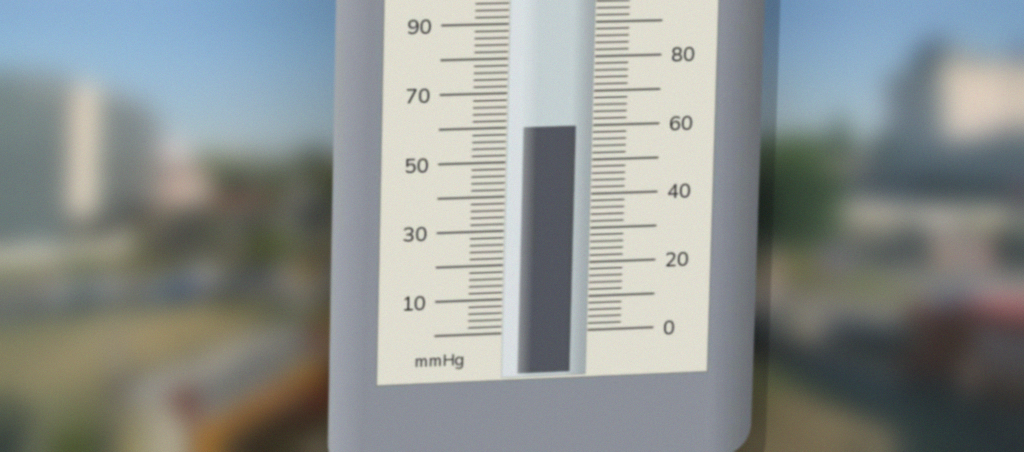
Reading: {"value": 60, "unit": "mmHg"}
